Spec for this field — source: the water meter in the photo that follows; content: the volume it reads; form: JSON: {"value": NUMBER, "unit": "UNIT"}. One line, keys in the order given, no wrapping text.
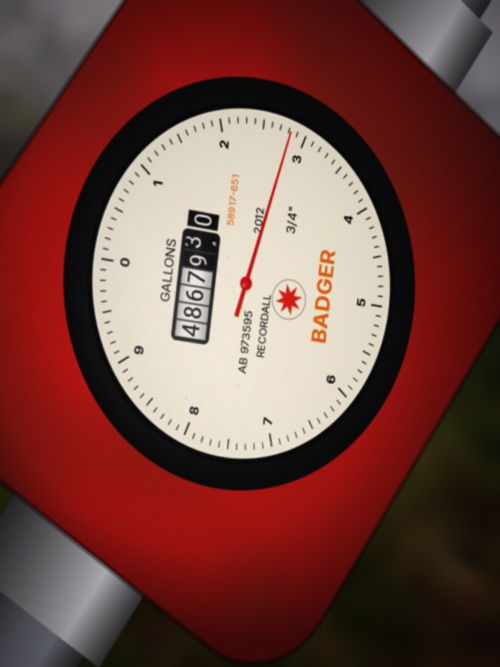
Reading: {"value": 4867932.8, "unit": "gal"}
